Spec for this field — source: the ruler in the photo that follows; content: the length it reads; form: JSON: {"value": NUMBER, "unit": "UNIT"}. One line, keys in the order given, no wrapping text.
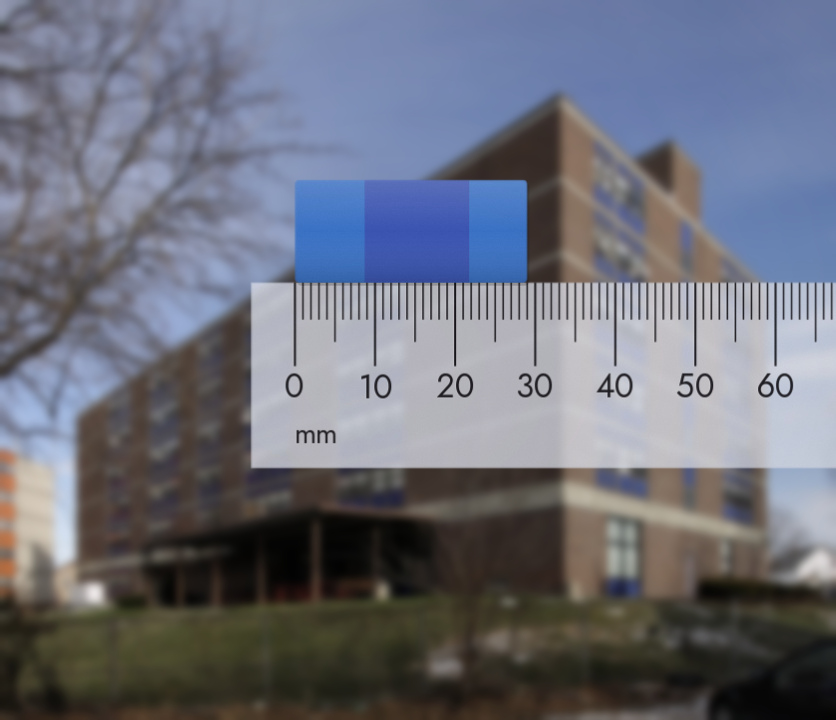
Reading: {"value": 29, "unit": "mm"}
